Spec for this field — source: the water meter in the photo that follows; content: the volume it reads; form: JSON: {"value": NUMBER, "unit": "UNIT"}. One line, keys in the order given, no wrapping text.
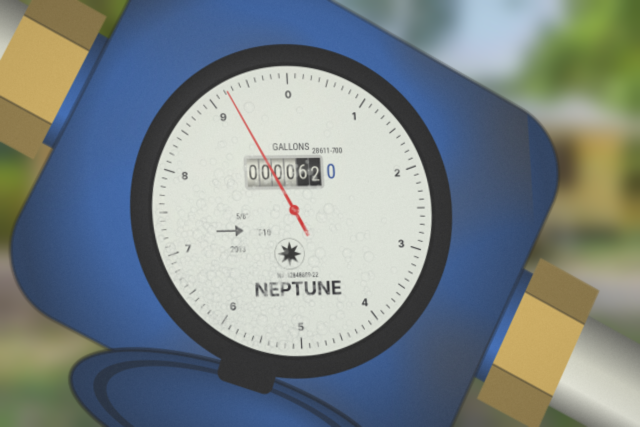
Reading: {"value": 619.2, "unit": "gal"}
